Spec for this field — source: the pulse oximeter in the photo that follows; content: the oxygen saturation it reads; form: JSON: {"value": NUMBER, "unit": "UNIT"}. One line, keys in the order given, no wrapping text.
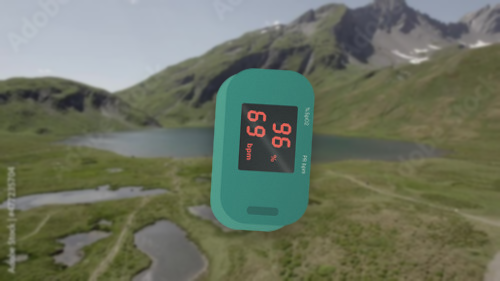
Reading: {"value": 96, "unit": "%"}
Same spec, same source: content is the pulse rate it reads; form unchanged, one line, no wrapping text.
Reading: {"value": 69, "unit": "bpm"}
